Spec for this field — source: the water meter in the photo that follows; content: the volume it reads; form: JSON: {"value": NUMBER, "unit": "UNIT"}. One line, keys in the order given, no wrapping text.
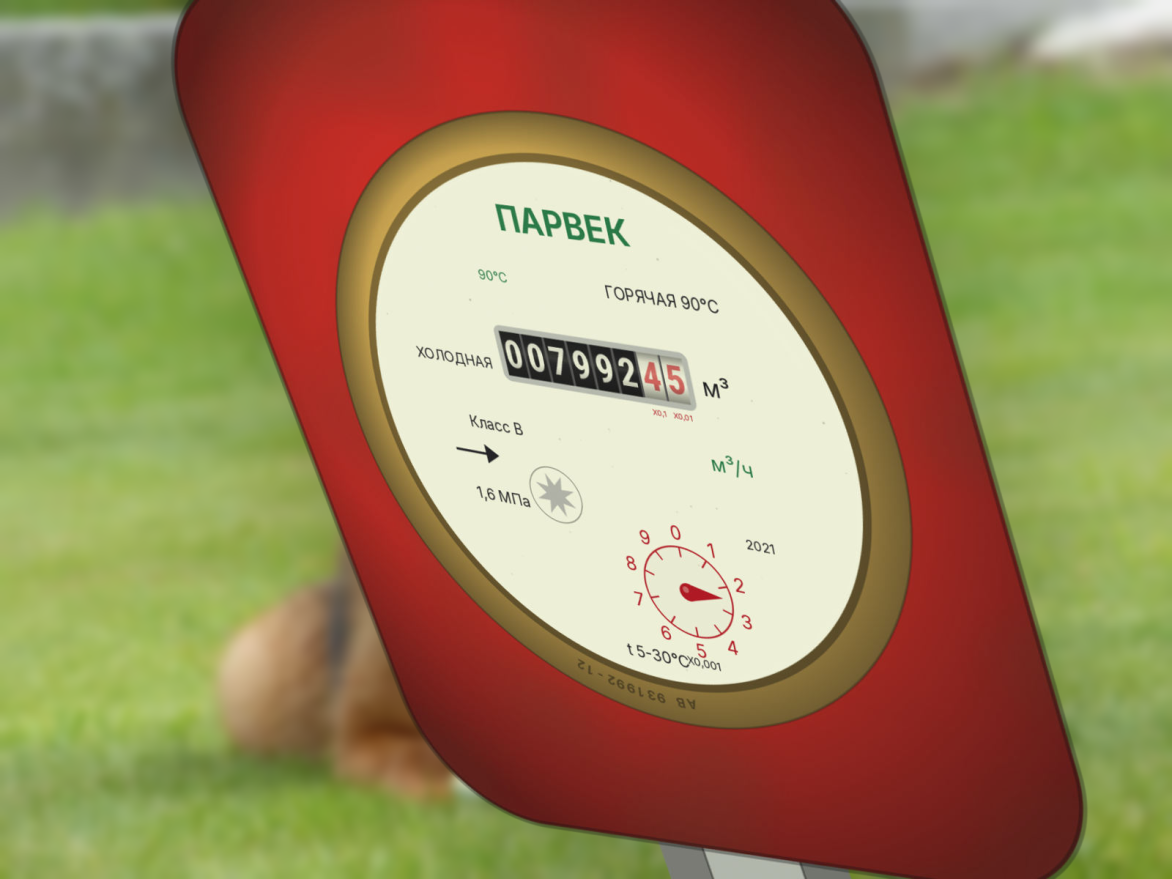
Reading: {"value": 7992.452, "unit": "m³"}
